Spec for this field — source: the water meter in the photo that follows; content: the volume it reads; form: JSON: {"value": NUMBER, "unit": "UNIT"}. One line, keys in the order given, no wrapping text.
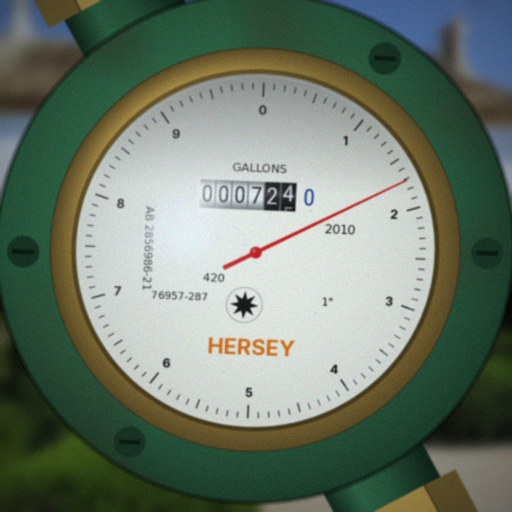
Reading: {"value": 7241.7, "unit": "gal"}
